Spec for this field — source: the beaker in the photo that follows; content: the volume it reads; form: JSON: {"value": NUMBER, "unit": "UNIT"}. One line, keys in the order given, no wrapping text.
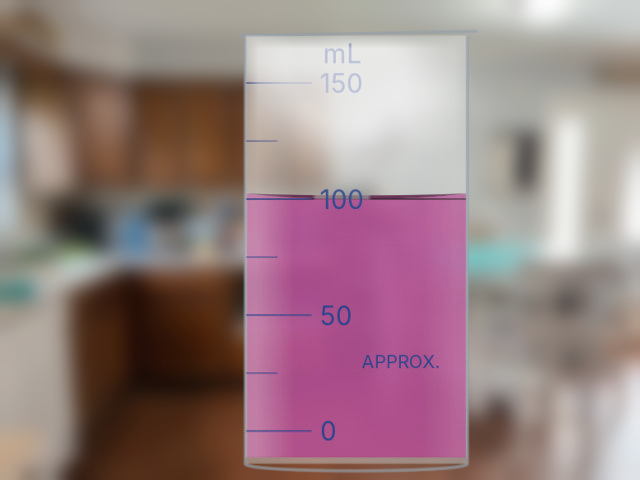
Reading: {"value": 100, "unit": "mL"}
